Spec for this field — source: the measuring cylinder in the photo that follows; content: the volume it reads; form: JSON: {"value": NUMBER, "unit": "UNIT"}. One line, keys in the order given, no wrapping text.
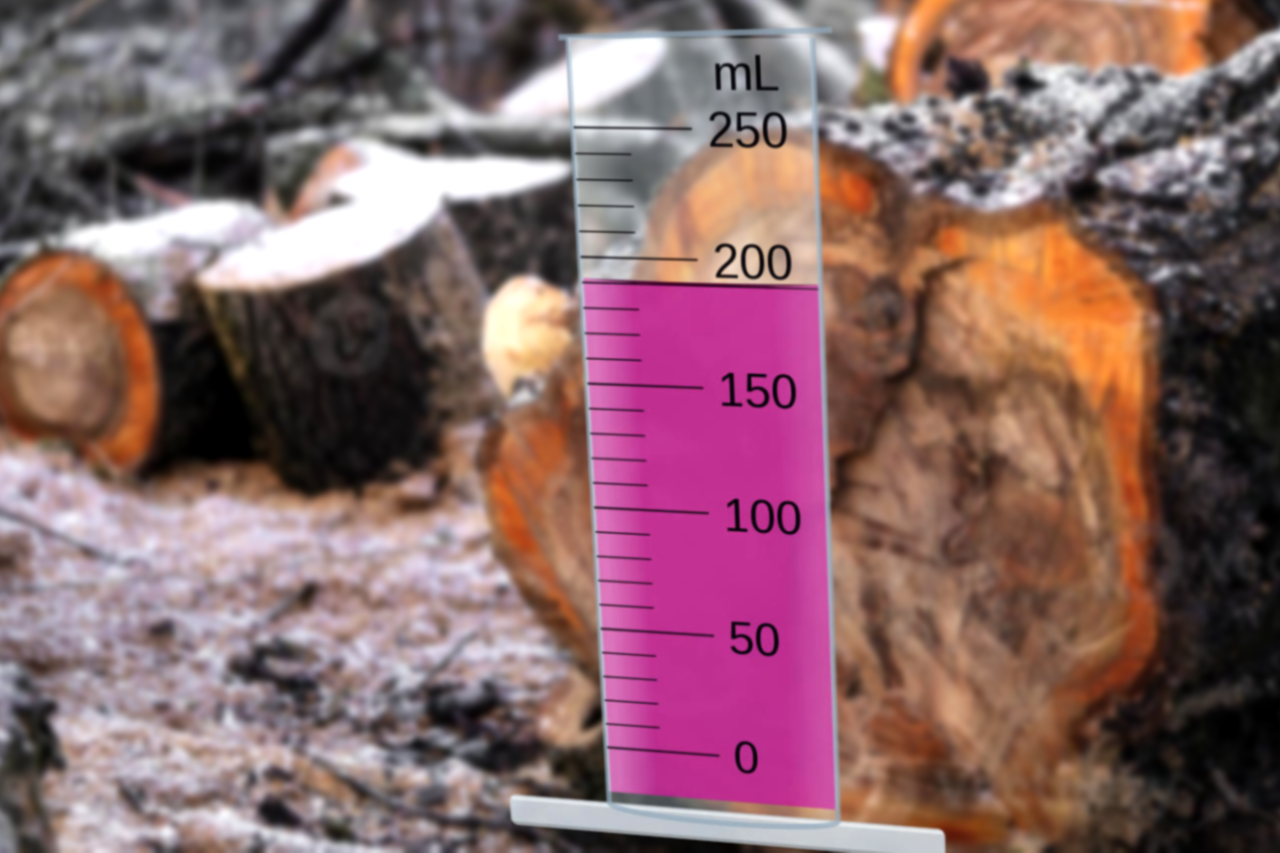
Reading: {"value": 190, "unit": "mL"}
